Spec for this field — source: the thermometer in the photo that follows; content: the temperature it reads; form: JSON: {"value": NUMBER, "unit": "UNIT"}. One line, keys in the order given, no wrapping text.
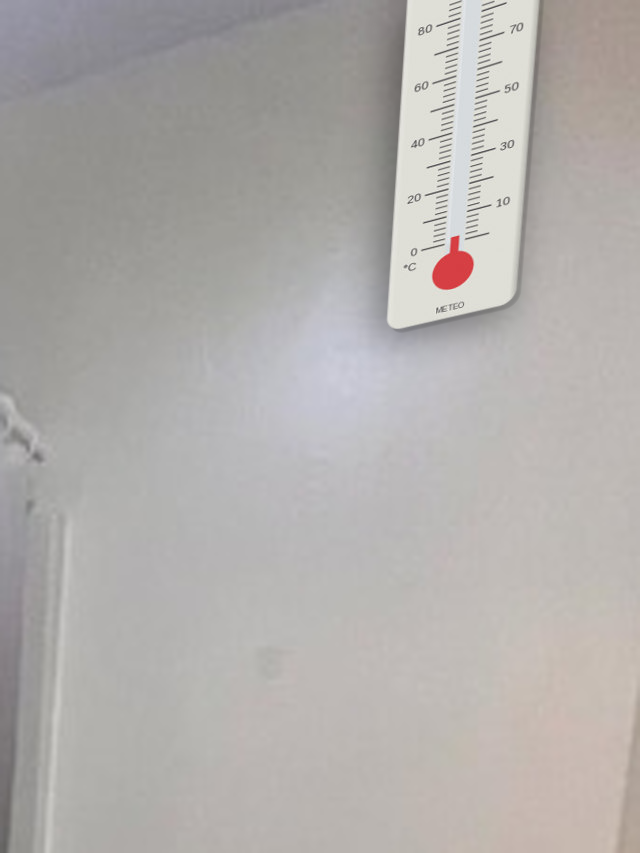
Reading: {"value": 2, "unit": "°C"}
